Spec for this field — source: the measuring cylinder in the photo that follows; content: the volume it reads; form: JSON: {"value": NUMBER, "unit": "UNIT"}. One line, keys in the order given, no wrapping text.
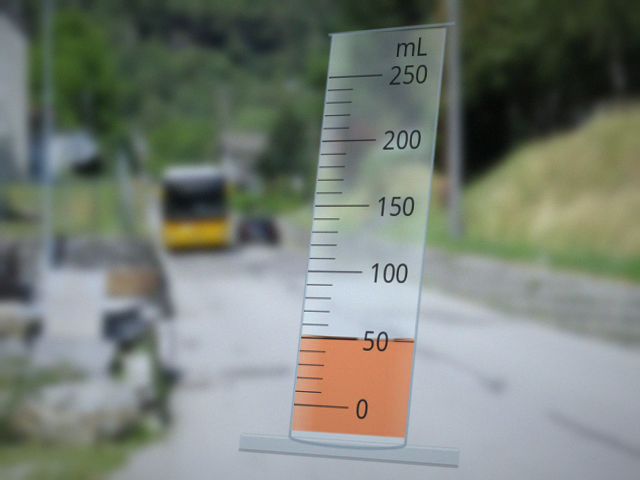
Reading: {"value": 50, "unit": "mL"}
